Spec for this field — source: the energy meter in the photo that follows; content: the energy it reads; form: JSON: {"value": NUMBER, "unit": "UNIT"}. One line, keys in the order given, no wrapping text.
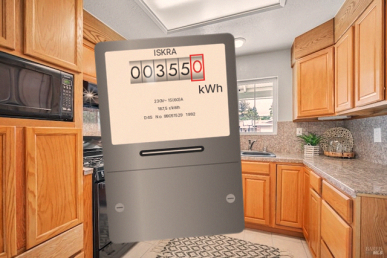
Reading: {"value": 355.0, "unit": "kWh"}
